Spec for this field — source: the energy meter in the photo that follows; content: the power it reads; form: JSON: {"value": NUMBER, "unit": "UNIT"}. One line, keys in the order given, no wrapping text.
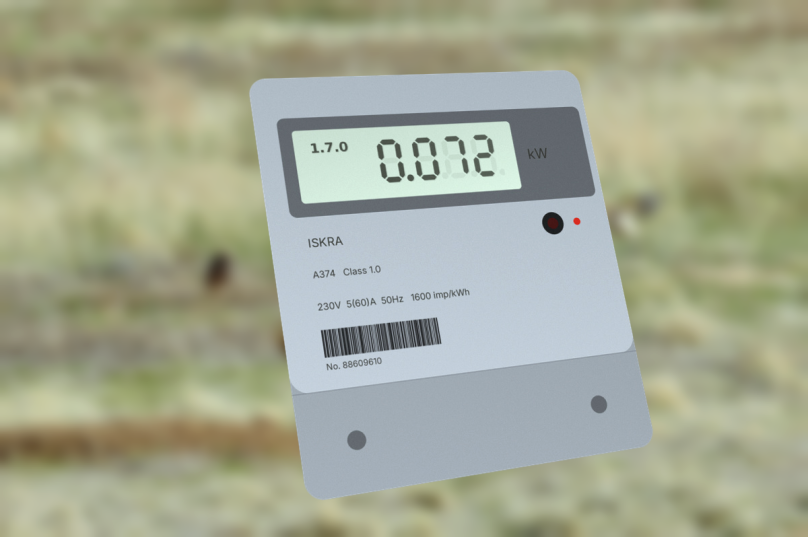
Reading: {"value": 0.072, "unit": "kW"}
